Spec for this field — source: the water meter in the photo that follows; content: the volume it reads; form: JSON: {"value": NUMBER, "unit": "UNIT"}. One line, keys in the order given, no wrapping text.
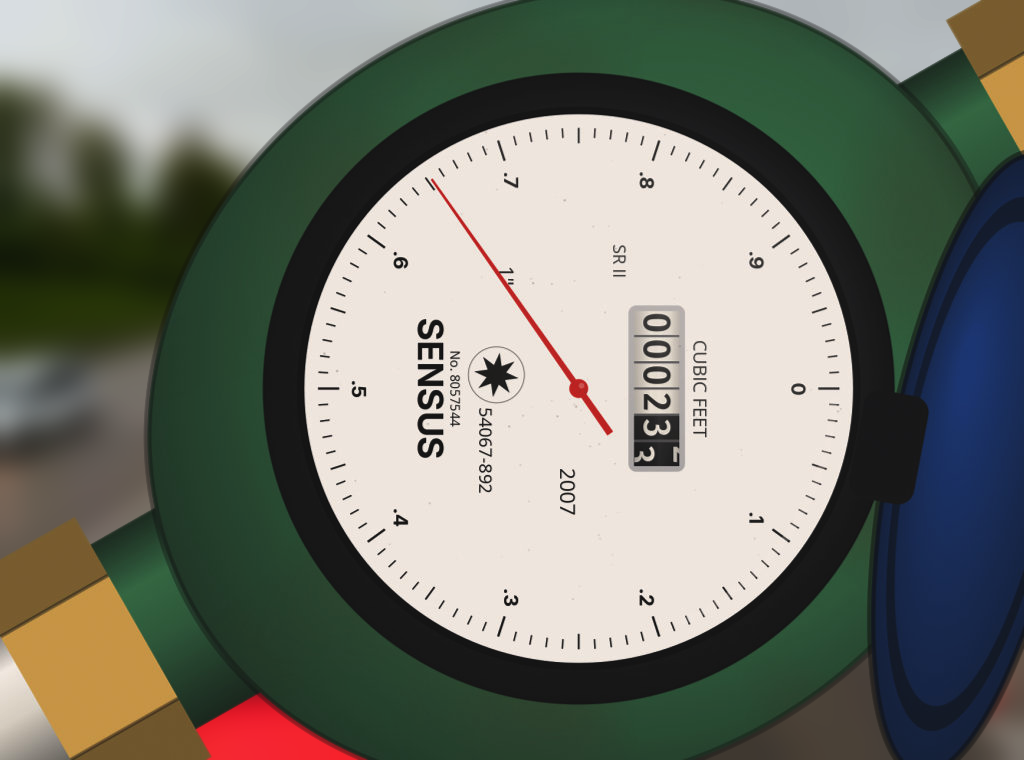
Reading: {"value": 232.65, "unit": "ft³"}
